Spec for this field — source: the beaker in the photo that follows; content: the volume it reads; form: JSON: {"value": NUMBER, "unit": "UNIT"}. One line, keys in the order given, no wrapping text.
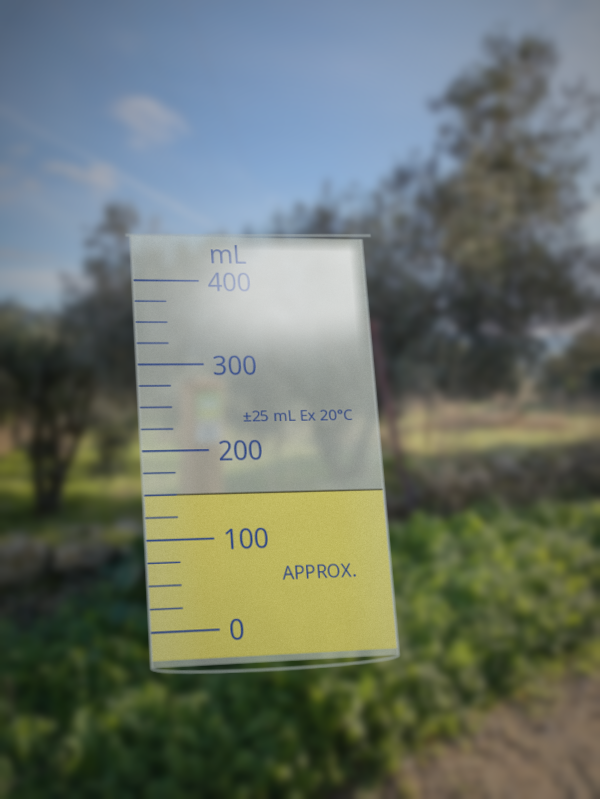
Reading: {"value": 150, "unit": "mL"}
